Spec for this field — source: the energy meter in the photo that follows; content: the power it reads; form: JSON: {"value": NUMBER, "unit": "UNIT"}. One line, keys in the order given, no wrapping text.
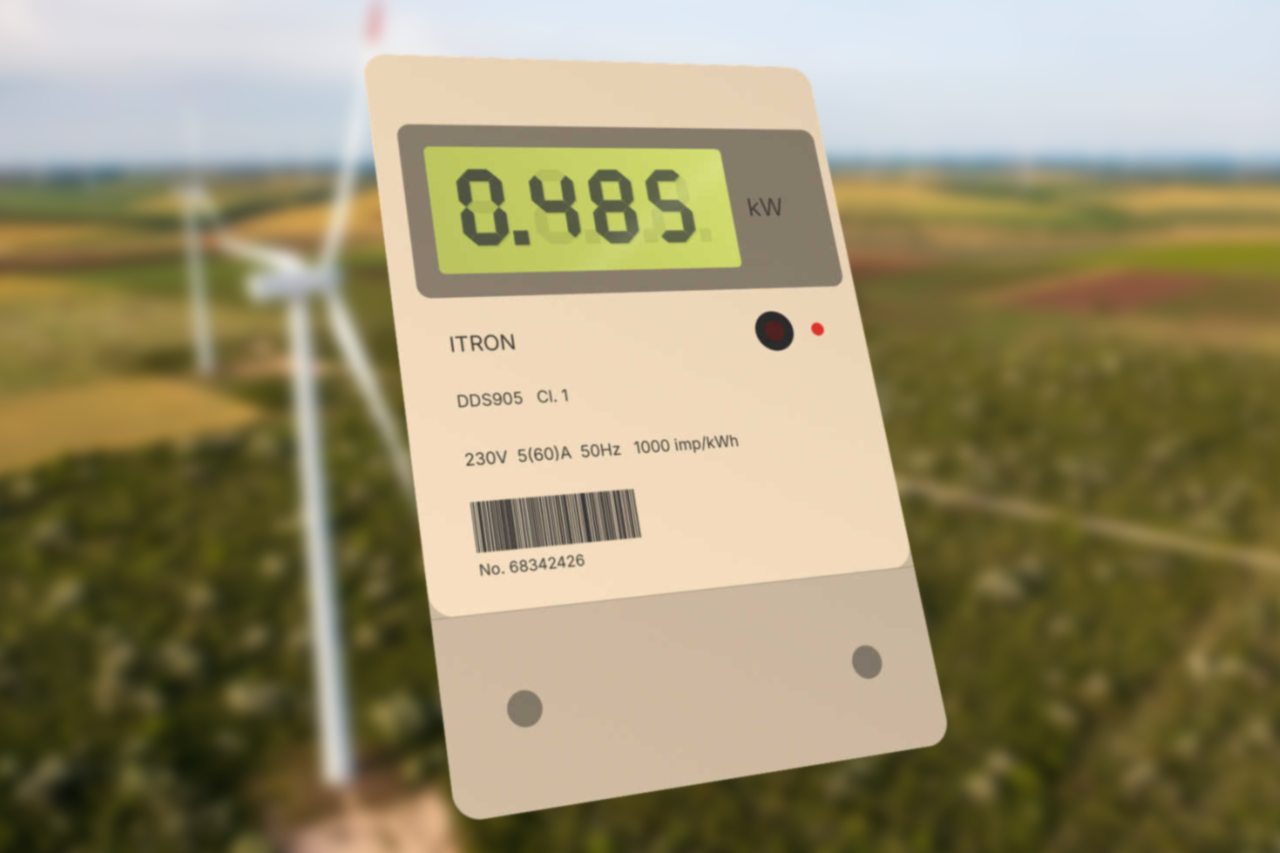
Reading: {"value": 0.485, "unit": "kW"}
